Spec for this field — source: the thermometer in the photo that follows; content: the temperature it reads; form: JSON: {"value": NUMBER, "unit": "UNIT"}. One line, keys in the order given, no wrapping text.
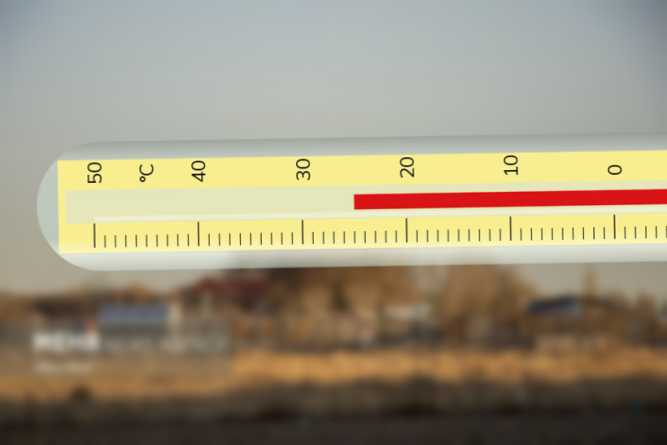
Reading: {"value": 25, "unit": "°C"}
